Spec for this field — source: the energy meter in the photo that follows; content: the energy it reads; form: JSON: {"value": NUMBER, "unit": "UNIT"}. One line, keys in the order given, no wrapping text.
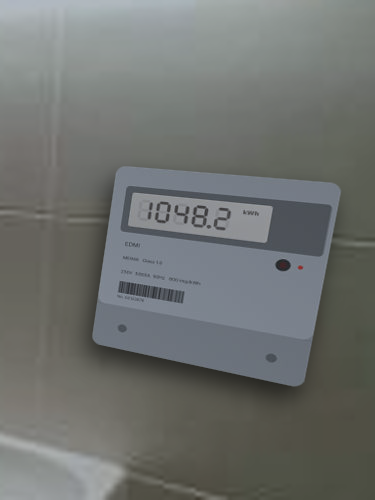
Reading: {"value": 1048.2, "unit": "kWh"}
